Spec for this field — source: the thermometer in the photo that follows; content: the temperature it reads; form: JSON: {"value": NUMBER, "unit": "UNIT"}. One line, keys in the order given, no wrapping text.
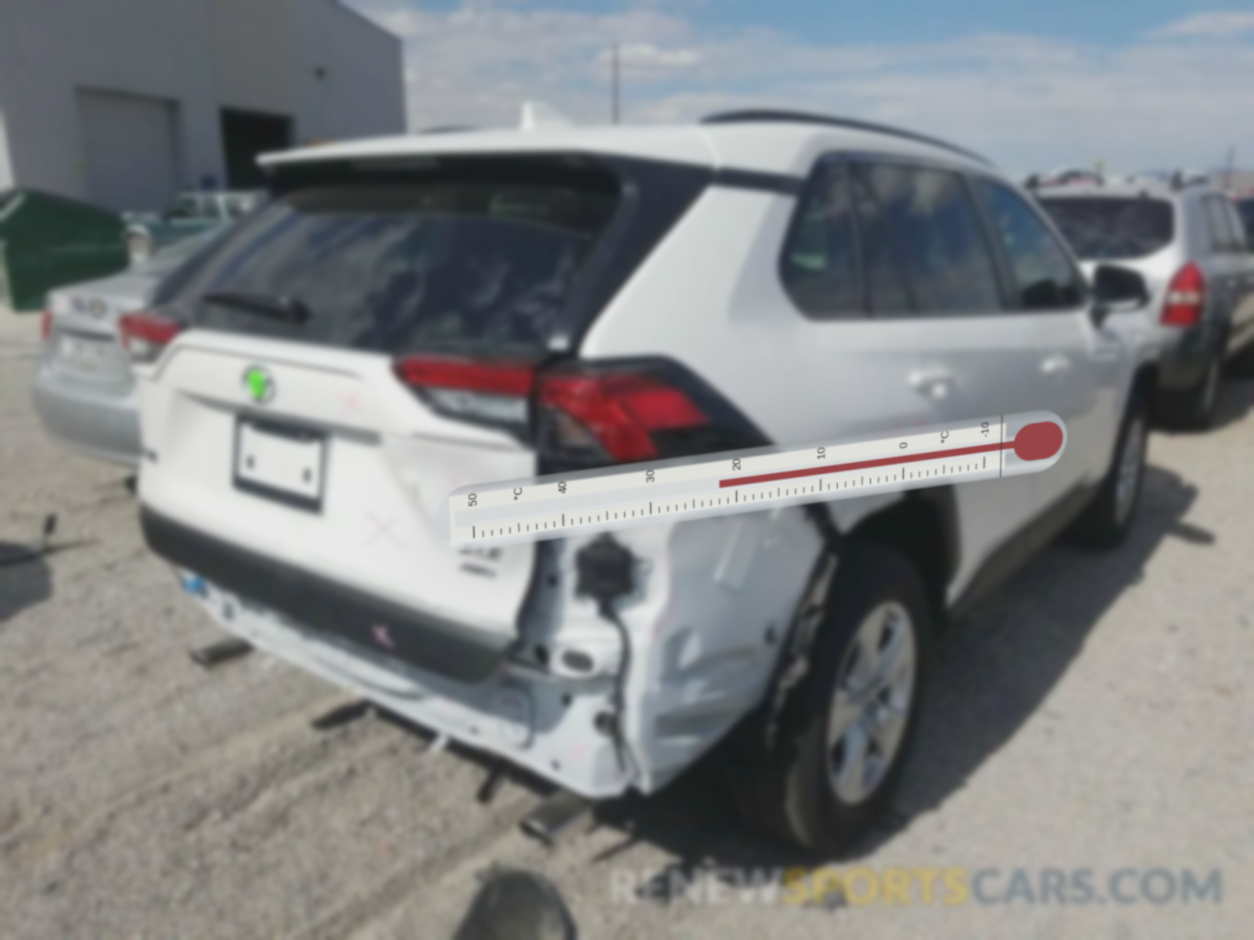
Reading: {"value": 22, "unit": "°C"}
